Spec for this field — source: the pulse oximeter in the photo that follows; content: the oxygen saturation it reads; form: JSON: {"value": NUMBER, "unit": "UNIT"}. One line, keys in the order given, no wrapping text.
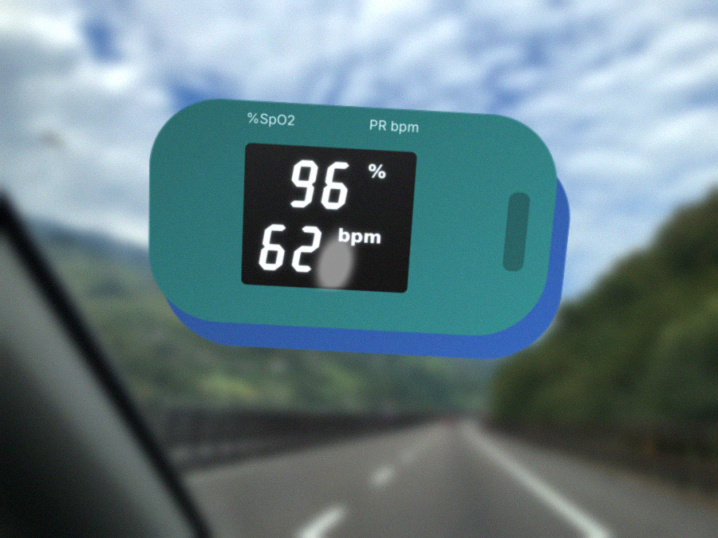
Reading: {"value": 96, "unit": "%"}
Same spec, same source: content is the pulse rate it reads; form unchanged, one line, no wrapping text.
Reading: {"value": 62, "unit": "bpm"}
